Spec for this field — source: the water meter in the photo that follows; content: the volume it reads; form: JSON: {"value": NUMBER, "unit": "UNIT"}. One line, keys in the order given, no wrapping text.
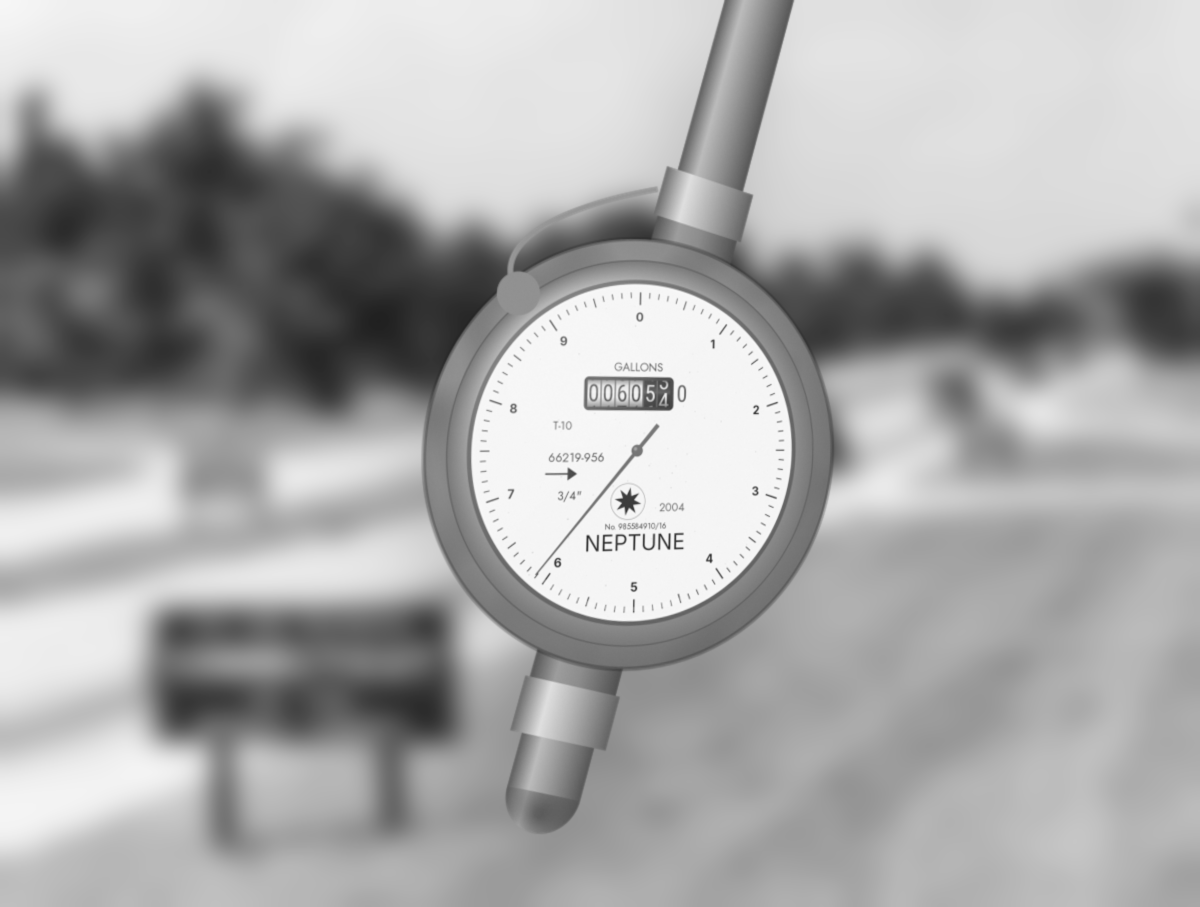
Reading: {"value": 60536.1, "unit": "gal"}
